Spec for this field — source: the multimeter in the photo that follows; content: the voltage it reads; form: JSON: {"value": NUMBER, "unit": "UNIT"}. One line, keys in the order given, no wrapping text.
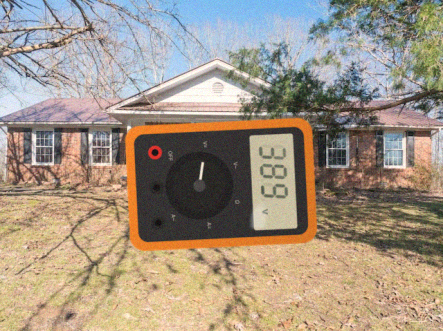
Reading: {"value": 389, "unit": "V"}
